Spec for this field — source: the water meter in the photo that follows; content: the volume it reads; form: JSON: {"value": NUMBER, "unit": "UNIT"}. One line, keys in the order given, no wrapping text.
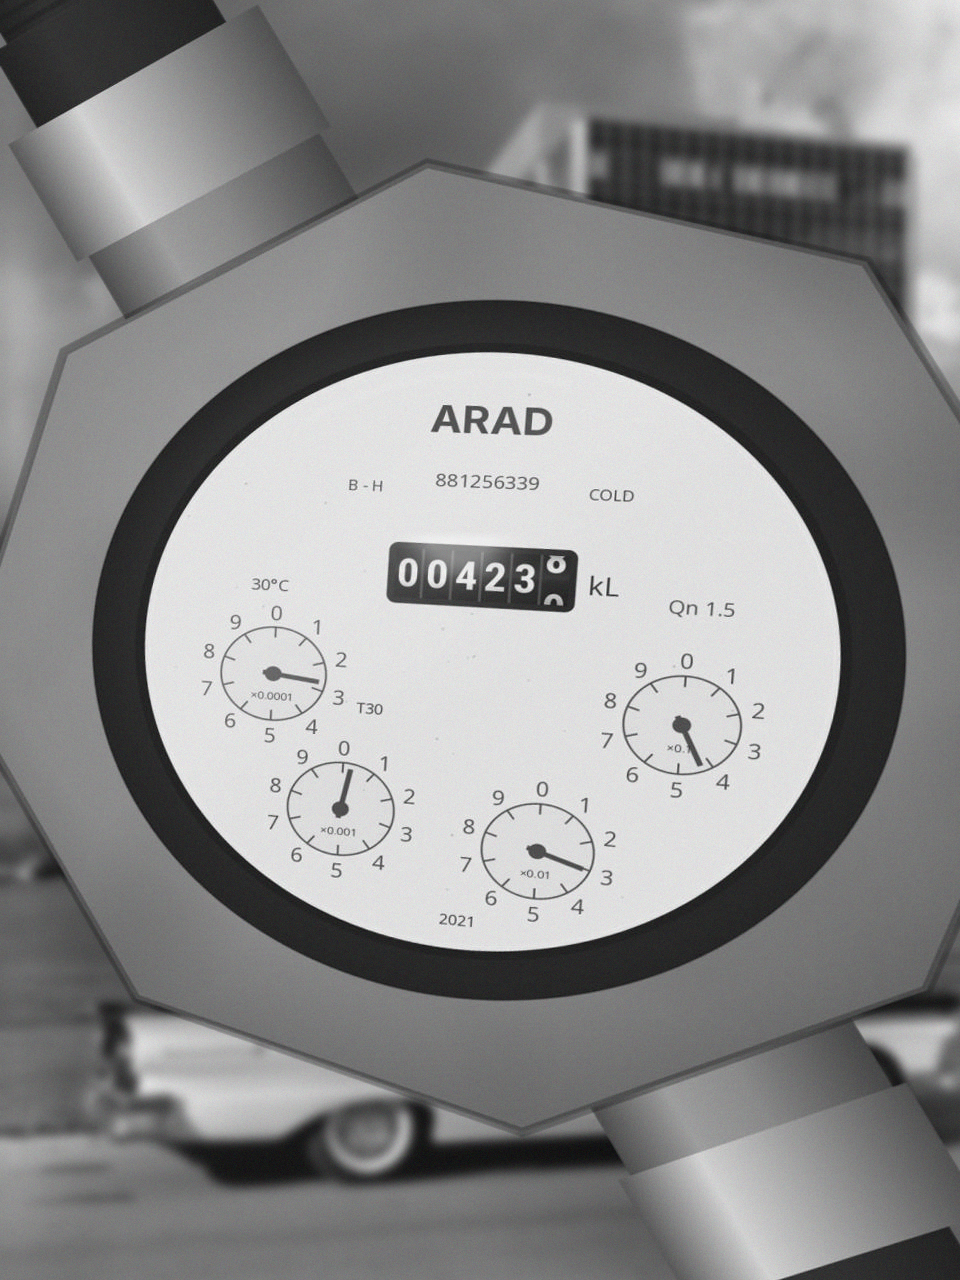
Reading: {"value": 4238.4302, "unit": "kL"}
